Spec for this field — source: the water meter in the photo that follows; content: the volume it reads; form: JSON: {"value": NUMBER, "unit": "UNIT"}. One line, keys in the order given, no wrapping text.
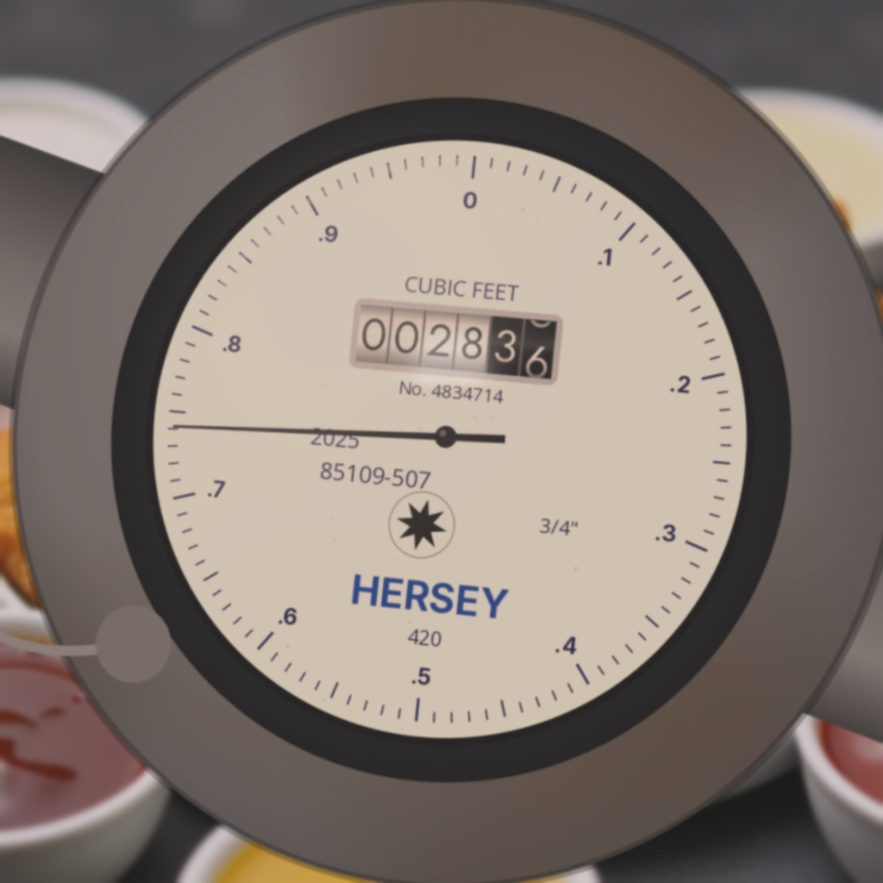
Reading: {"value": 2835.74, "unit": "ft³"}
